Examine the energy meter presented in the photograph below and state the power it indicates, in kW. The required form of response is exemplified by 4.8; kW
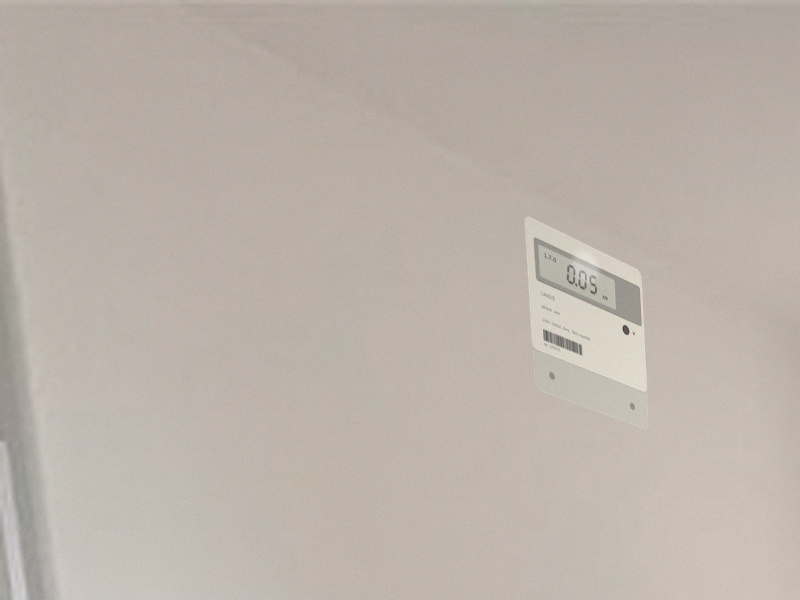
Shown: 0.05; kW
